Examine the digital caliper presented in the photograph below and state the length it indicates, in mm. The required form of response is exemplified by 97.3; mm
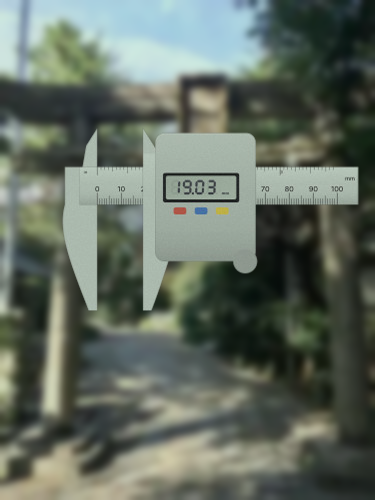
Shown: 19.03; mm
